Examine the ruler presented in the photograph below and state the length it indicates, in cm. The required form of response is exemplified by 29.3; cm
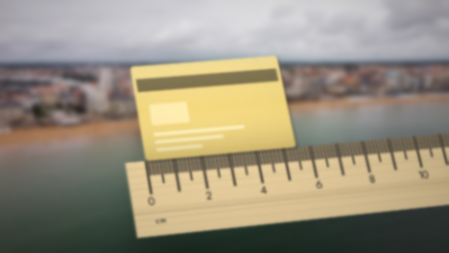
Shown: 5.5; cm
